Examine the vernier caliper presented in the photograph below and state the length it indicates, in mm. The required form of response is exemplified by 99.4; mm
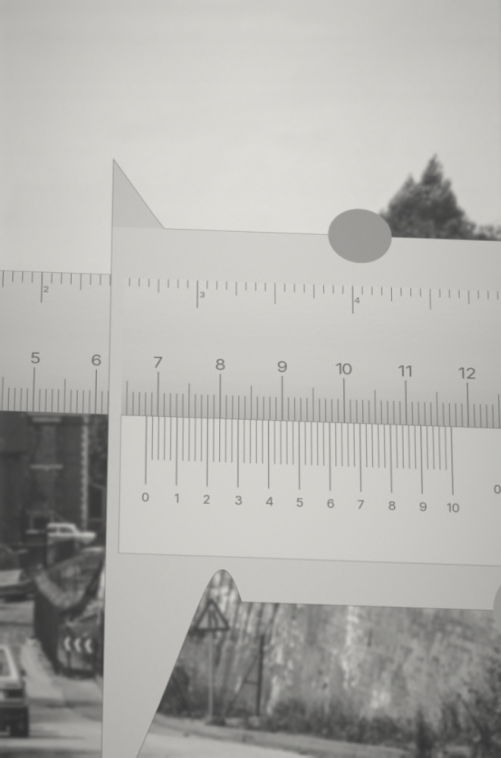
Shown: 68.2; mm
